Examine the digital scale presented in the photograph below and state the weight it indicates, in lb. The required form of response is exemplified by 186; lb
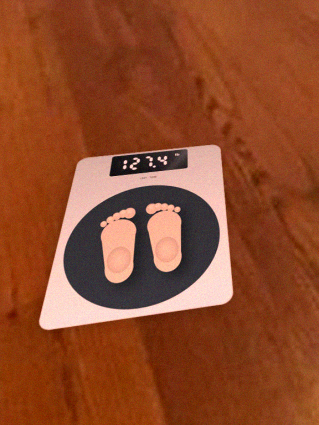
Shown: 127.4; lb
